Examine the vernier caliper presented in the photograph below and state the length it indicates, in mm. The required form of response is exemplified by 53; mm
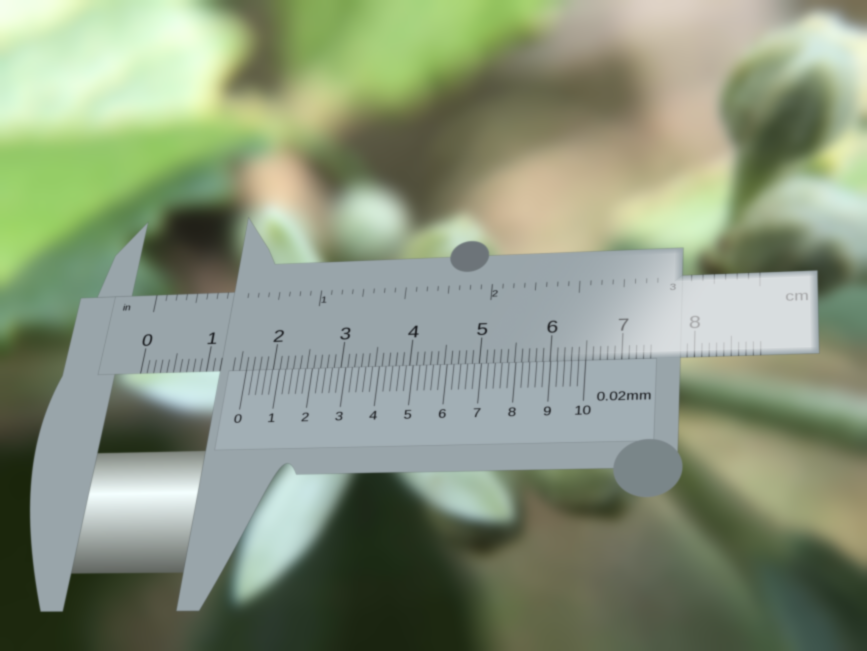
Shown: 16.0; mm
